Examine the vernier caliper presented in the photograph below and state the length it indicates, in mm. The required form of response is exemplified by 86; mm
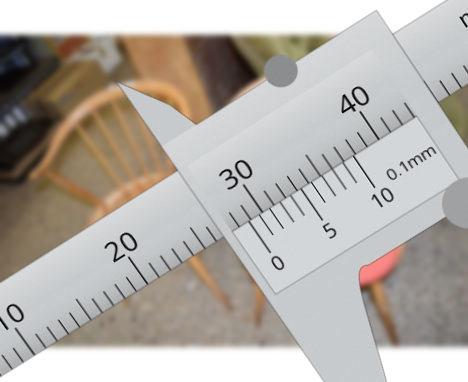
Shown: 28.8; mm
